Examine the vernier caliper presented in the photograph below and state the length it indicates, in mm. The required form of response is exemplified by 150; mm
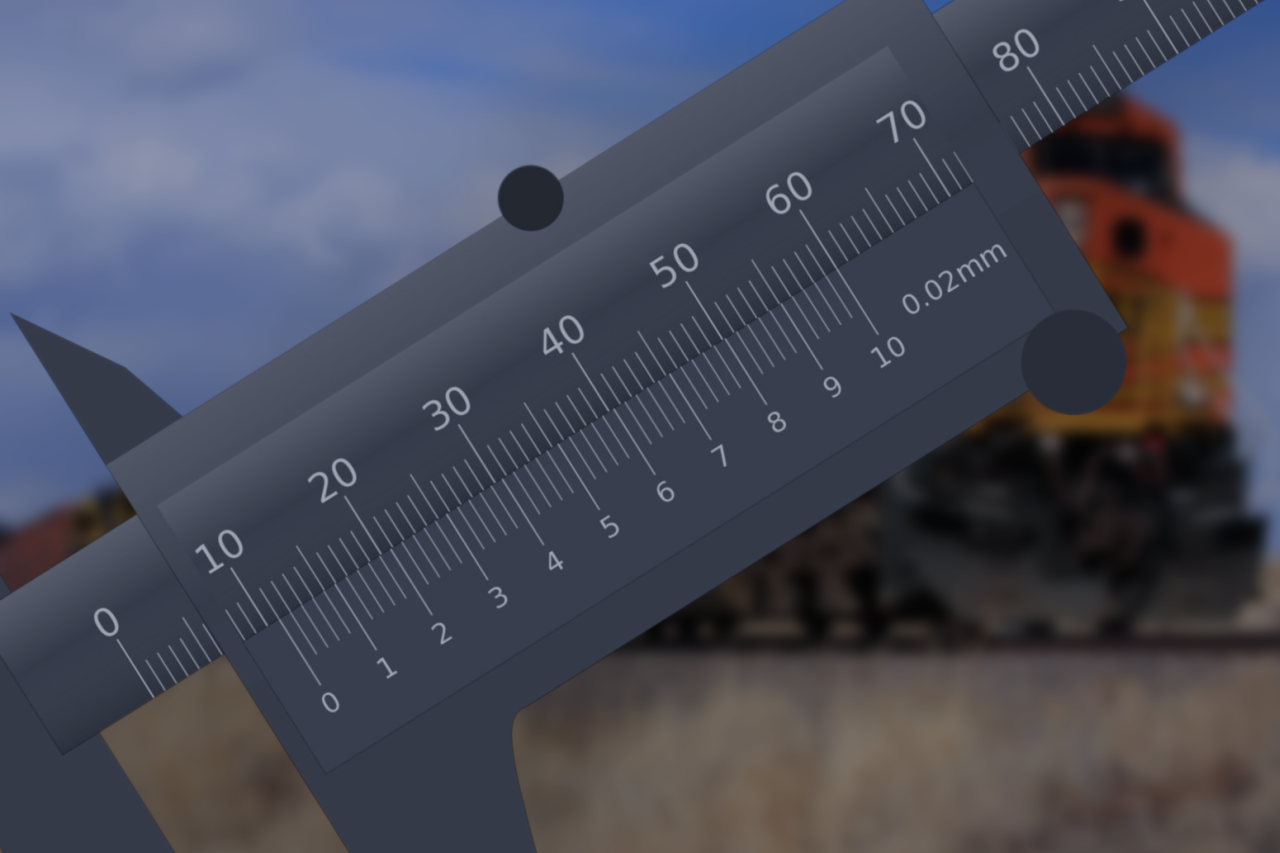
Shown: 11.0; mm
